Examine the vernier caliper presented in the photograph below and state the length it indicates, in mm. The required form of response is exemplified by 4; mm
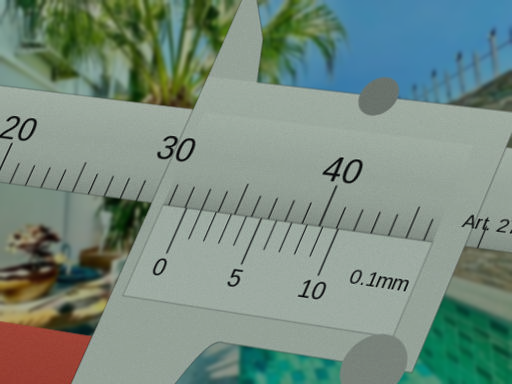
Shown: 32.1; mm
